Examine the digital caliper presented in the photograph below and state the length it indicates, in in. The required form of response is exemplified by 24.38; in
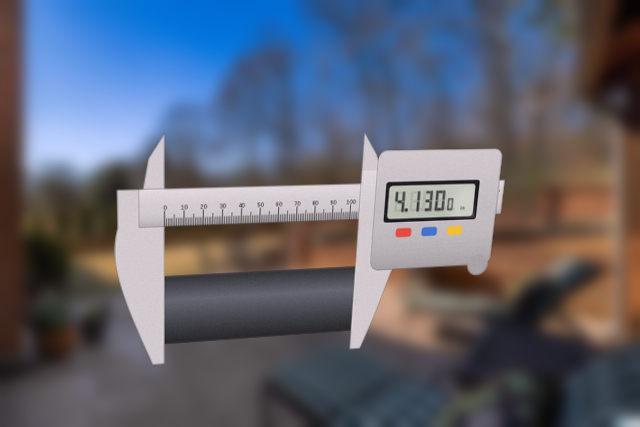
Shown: 4.1300; in
